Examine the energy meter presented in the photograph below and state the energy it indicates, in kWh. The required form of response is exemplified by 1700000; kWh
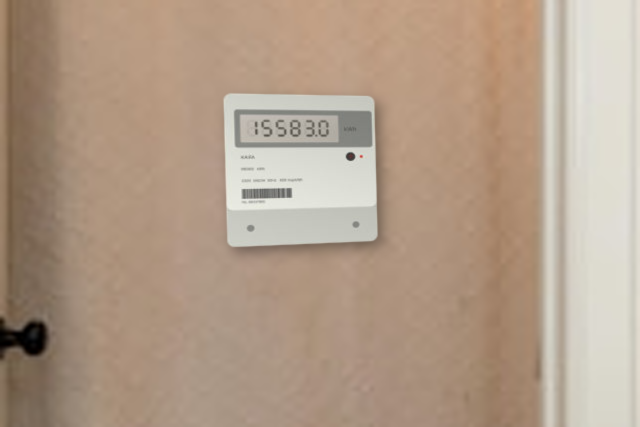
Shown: 15583.0; kWh
